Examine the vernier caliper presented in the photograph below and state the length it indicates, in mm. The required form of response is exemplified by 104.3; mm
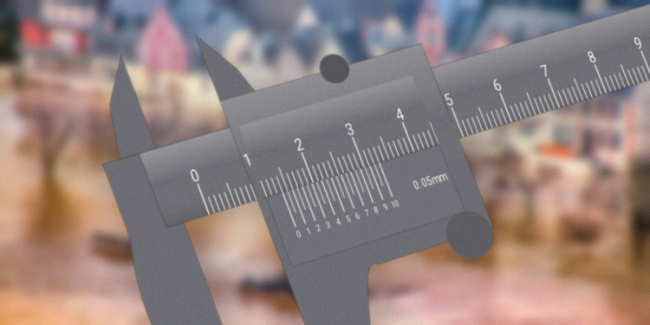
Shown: 14.0; mm
